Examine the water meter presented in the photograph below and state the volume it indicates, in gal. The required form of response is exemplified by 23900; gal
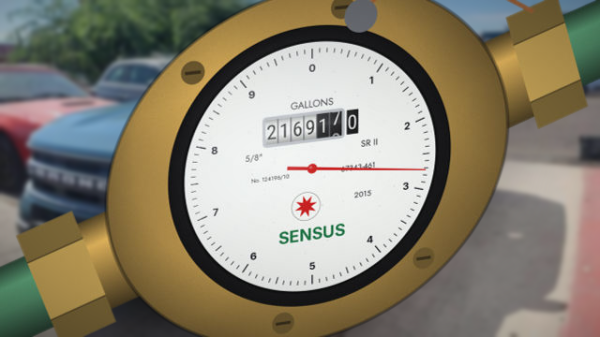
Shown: 2169172.7; gal
